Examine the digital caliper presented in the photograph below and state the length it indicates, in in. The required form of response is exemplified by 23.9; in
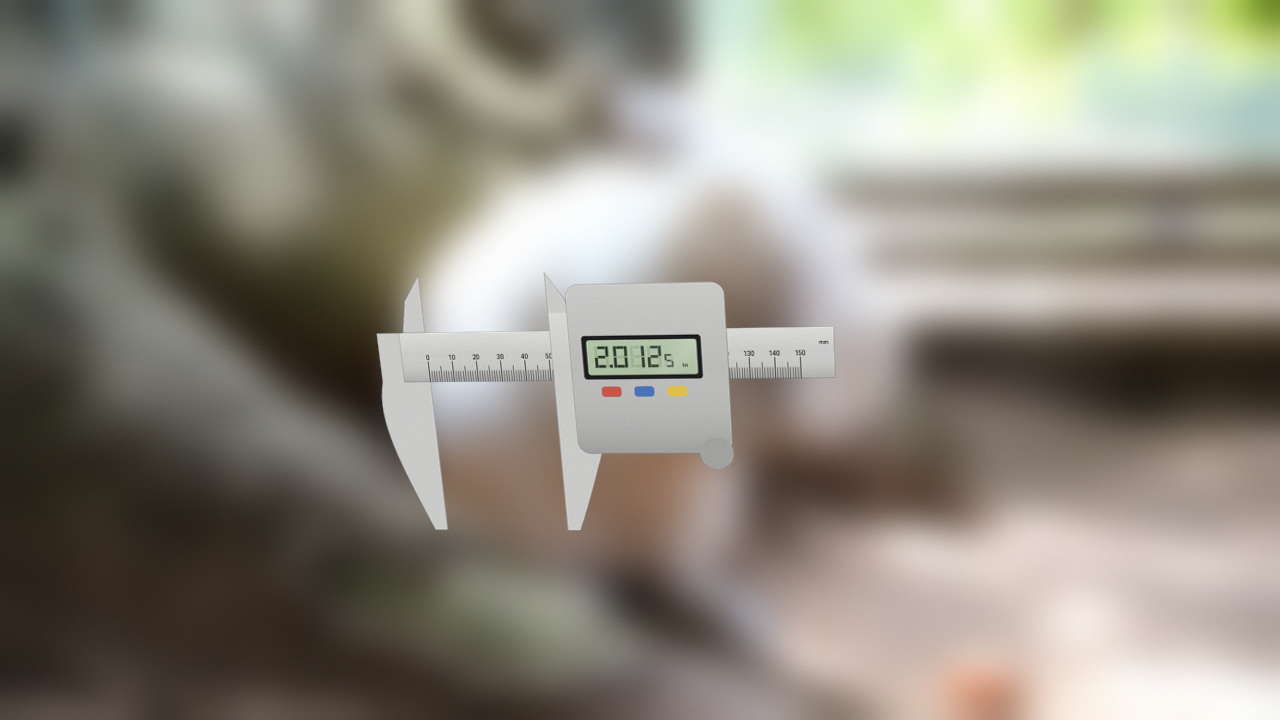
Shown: 2.0125; in
